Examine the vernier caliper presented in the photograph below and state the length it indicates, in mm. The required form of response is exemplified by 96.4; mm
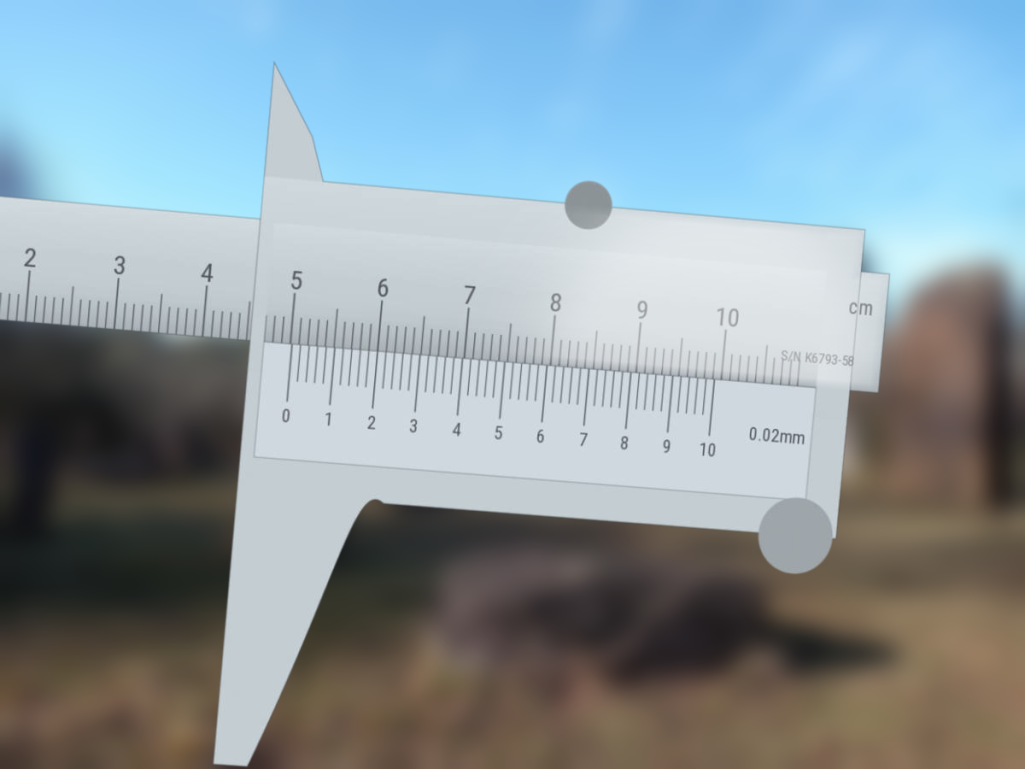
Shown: 50.2; mm
